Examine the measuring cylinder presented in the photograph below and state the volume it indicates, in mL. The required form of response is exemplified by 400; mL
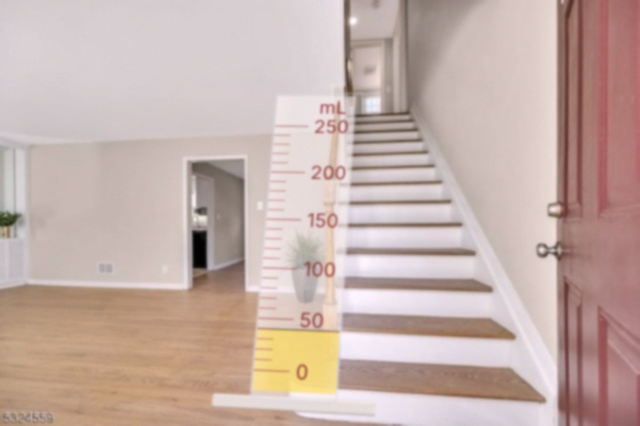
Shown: 40; mL
